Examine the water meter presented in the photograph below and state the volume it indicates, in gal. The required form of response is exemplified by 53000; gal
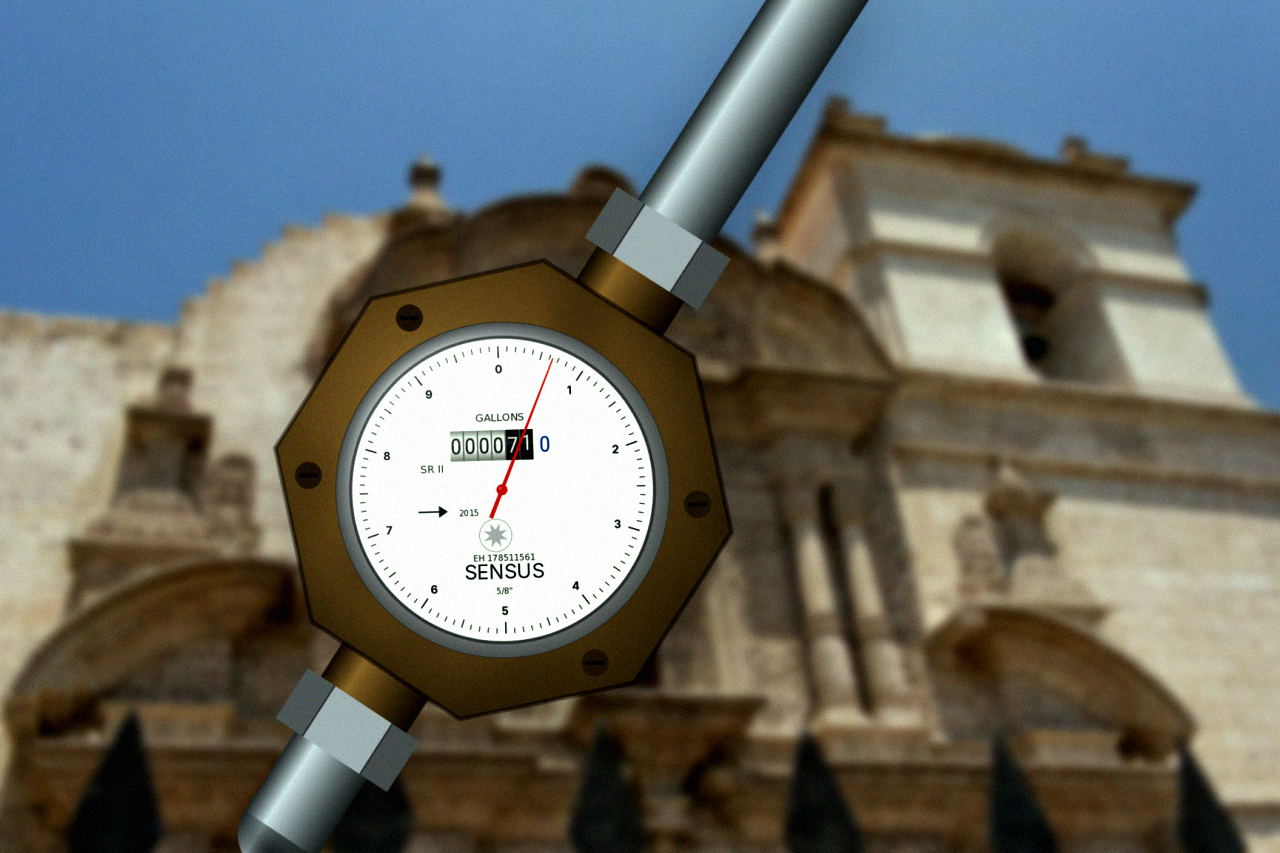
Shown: 710.6; gal
